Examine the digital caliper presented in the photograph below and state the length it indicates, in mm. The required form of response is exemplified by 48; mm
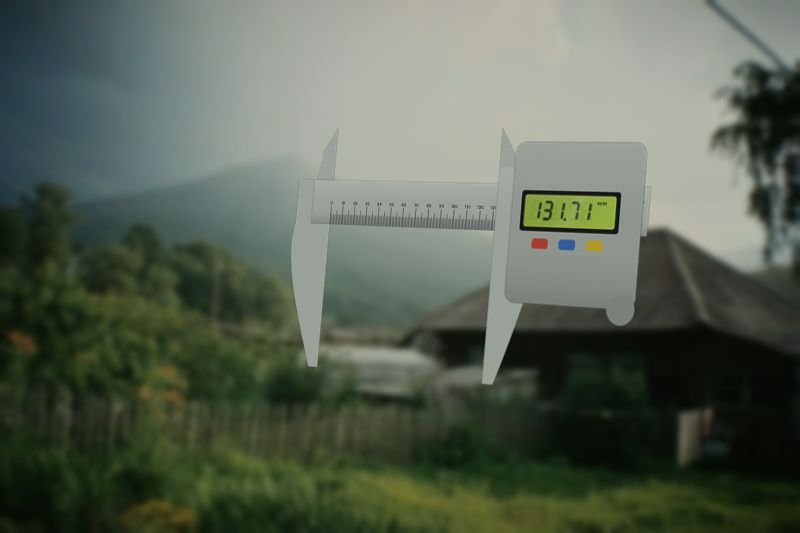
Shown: 131.71; mm
